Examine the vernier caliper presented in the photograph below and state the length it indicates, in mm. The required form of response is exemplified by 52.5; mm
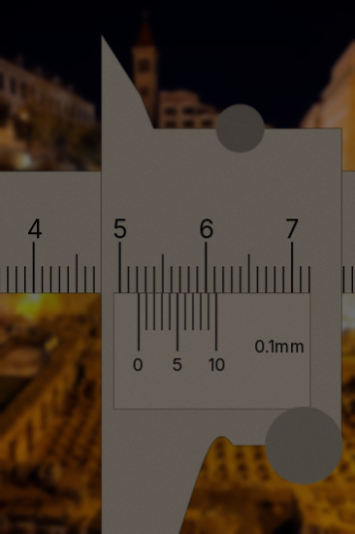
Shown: 52.2; mm
